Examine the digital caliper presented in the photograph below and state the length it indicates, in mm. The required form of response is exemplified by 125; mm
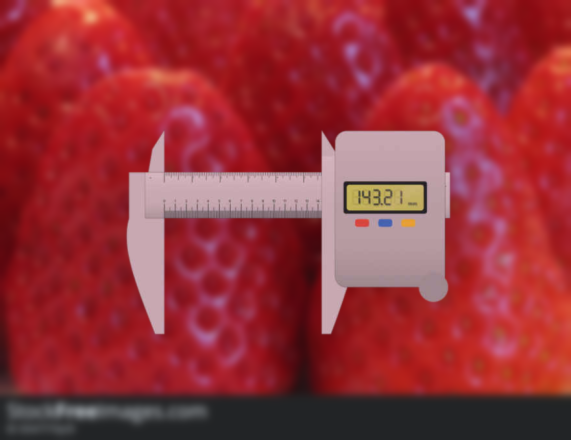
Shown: 143.21; mm
